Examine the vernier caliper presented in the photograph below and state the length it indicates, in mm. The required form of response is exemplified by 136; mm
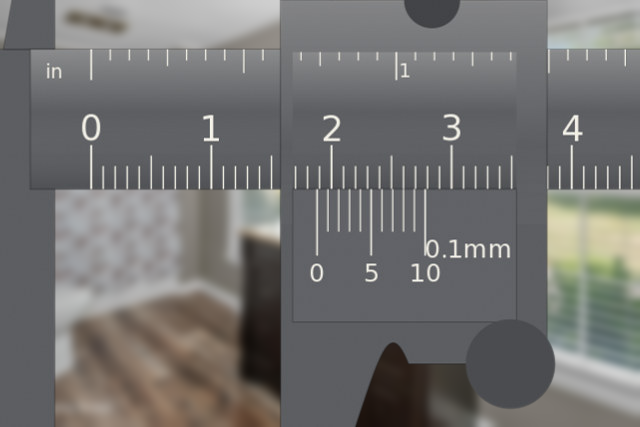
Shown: 18.8; mm
